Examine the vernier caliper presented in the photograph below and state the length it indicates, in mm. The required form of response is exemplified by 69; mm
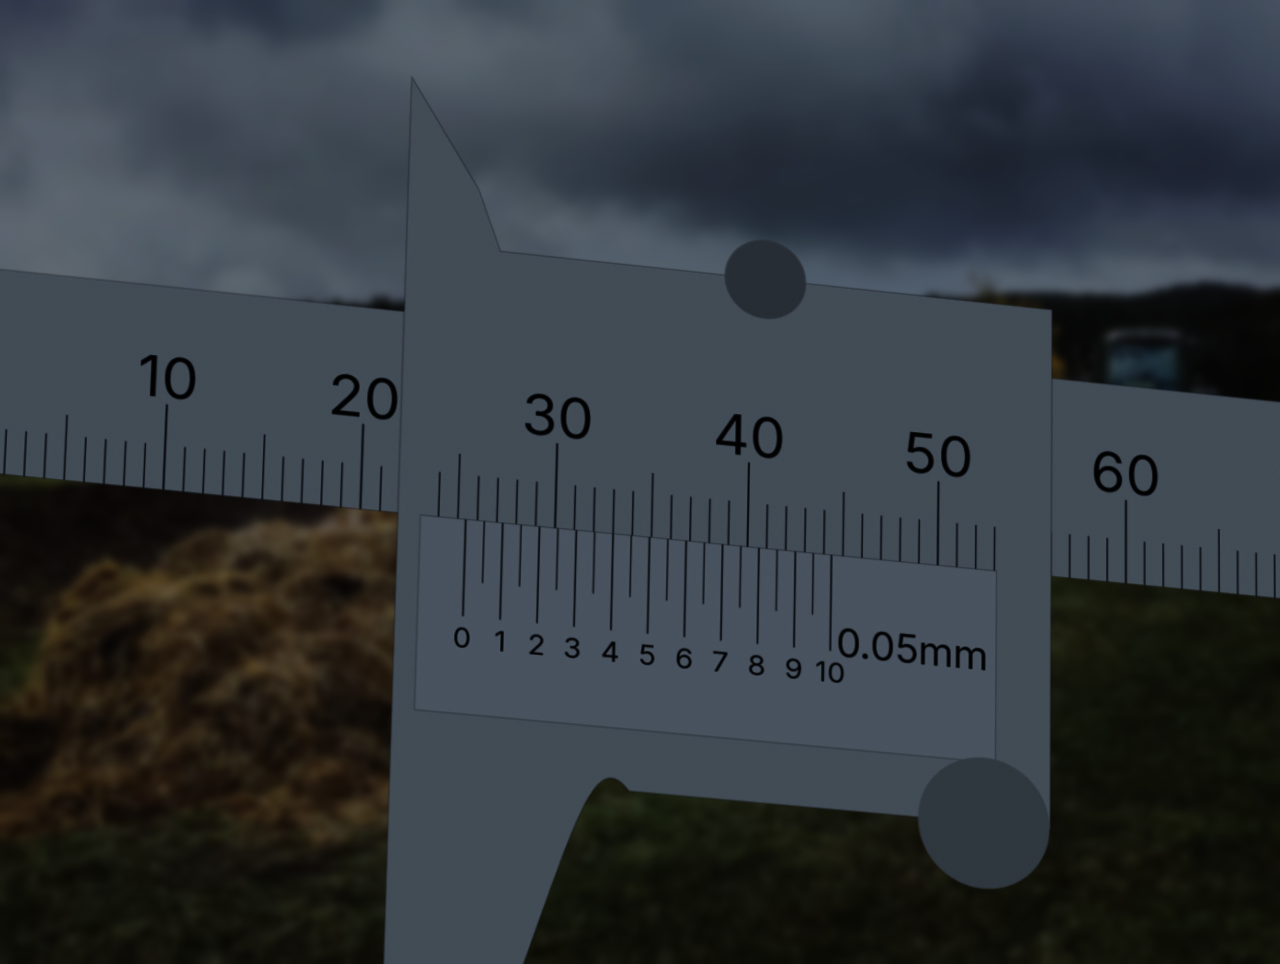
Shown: 25.4; mm
